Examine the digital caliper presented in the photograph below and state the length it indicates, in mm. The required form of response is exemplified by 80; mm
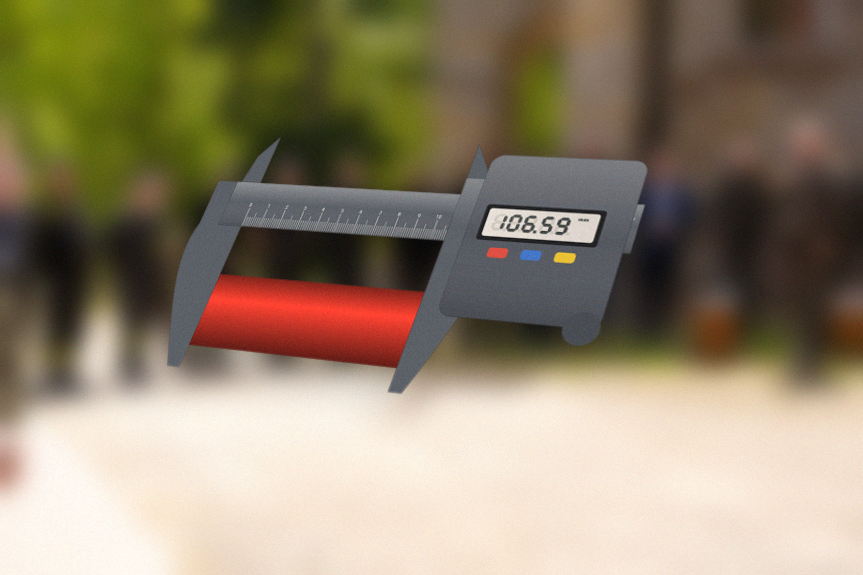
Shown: 106.59; mm
